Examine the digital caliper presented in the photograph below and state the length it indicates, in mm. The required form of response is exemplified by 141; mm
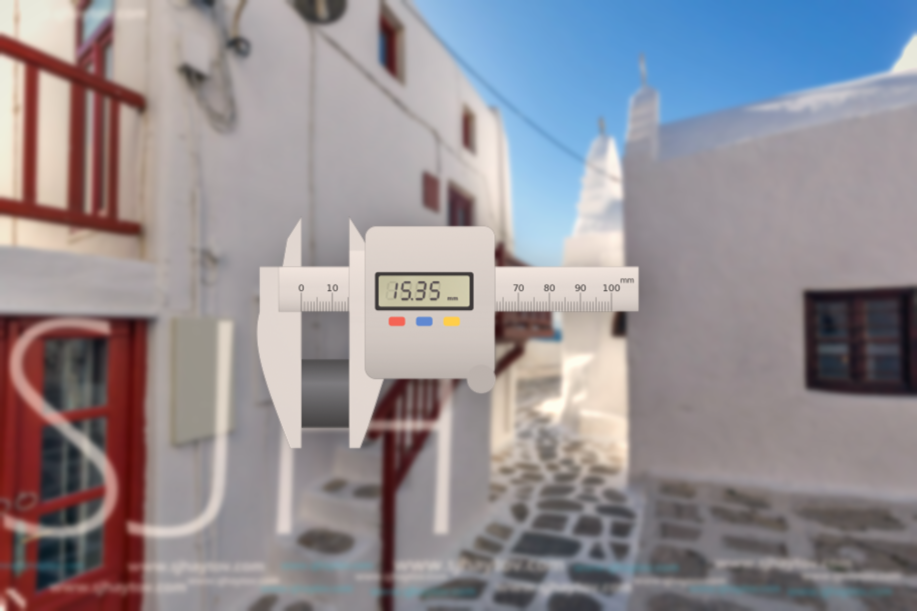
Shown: 15.35; mm
